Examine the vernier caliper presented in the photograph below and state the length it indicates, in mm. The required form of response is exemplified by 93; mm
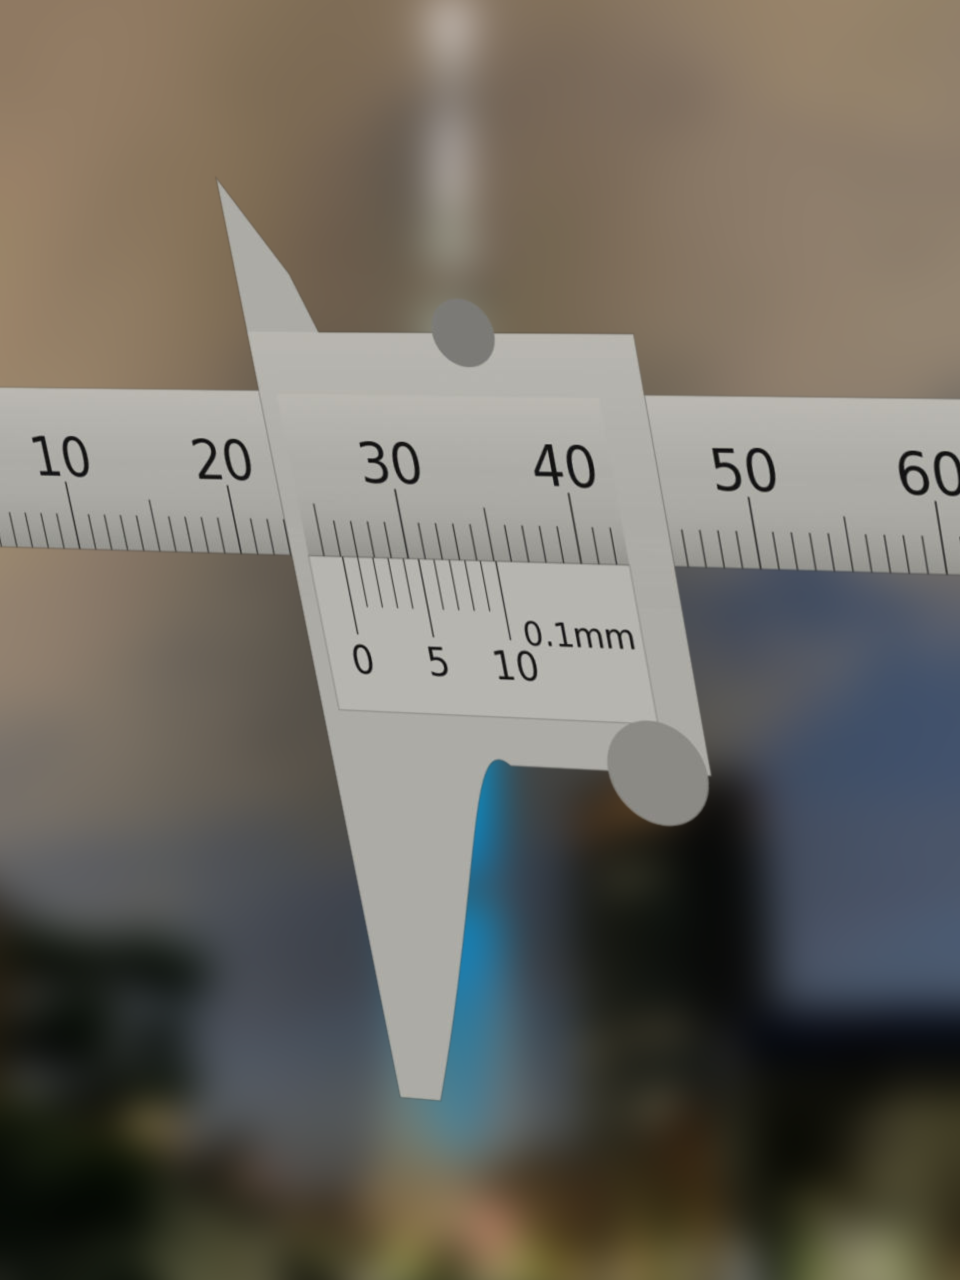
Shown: 26.1; mm
